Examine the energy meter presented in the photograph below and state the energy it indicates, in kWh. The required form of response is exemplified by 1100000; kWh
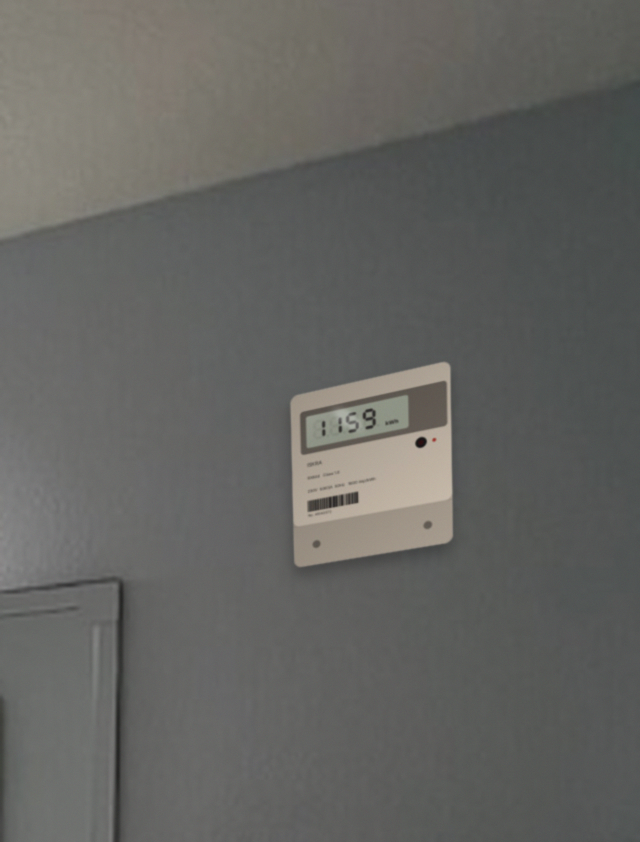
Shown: 1159; kWh
